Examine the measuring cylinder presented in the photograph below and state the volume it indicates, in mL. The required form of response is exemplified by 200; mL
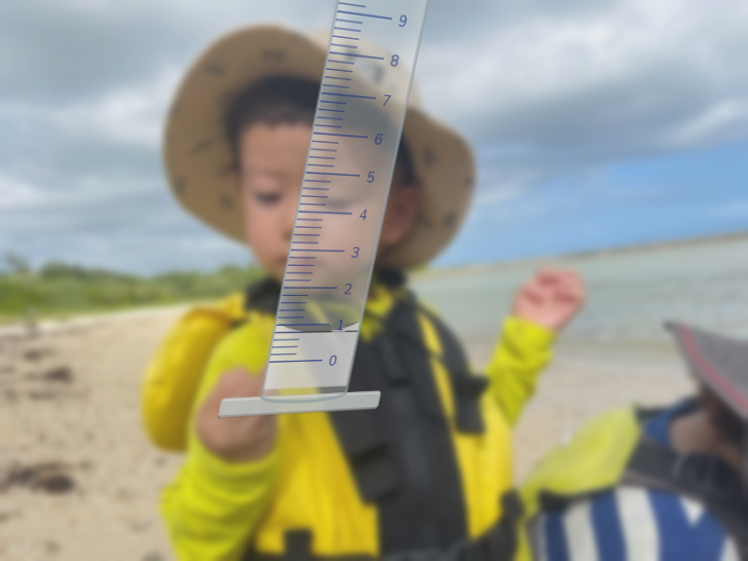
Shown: 0.8; mL
